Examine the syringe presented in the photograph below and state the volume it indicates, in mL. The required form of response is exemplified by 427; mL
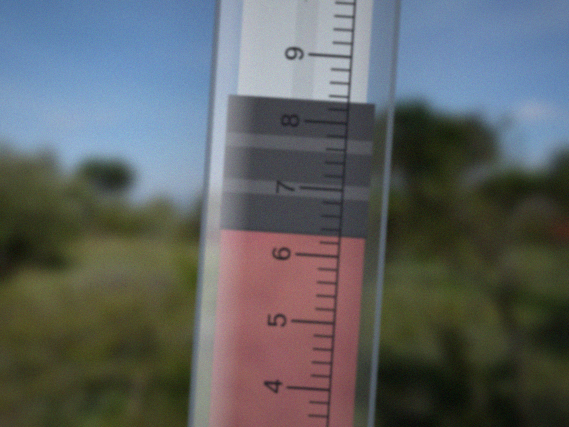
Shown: 6.3; mL
